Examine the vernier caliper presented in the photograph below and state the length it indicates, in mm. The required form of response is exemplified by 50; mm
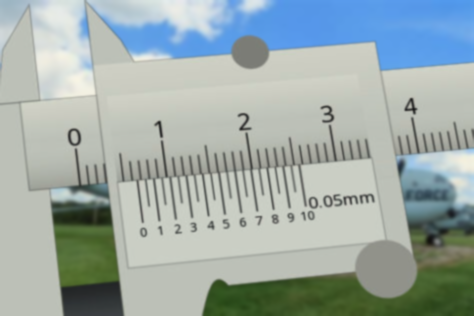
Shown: 6.6; mm
